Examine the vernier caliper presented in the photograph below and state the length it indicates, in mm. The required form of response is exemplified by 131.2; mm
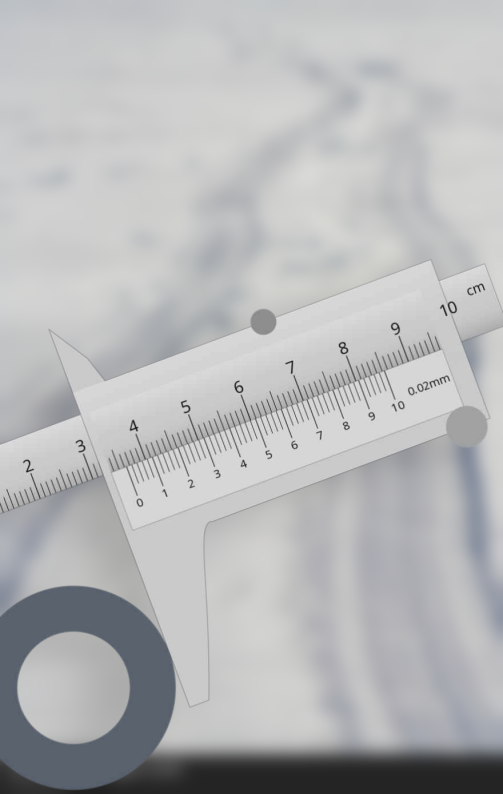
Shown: 36.4; mm
